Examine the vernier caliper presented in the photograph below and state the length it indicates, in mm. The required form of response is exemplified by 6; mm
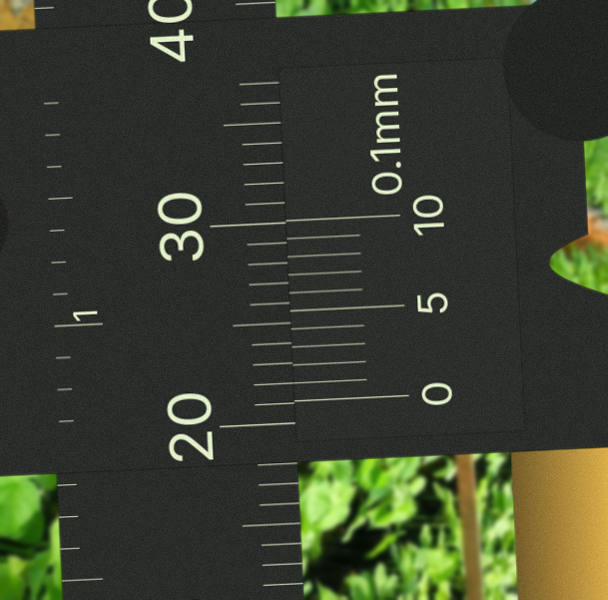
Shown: 21.1; mm
